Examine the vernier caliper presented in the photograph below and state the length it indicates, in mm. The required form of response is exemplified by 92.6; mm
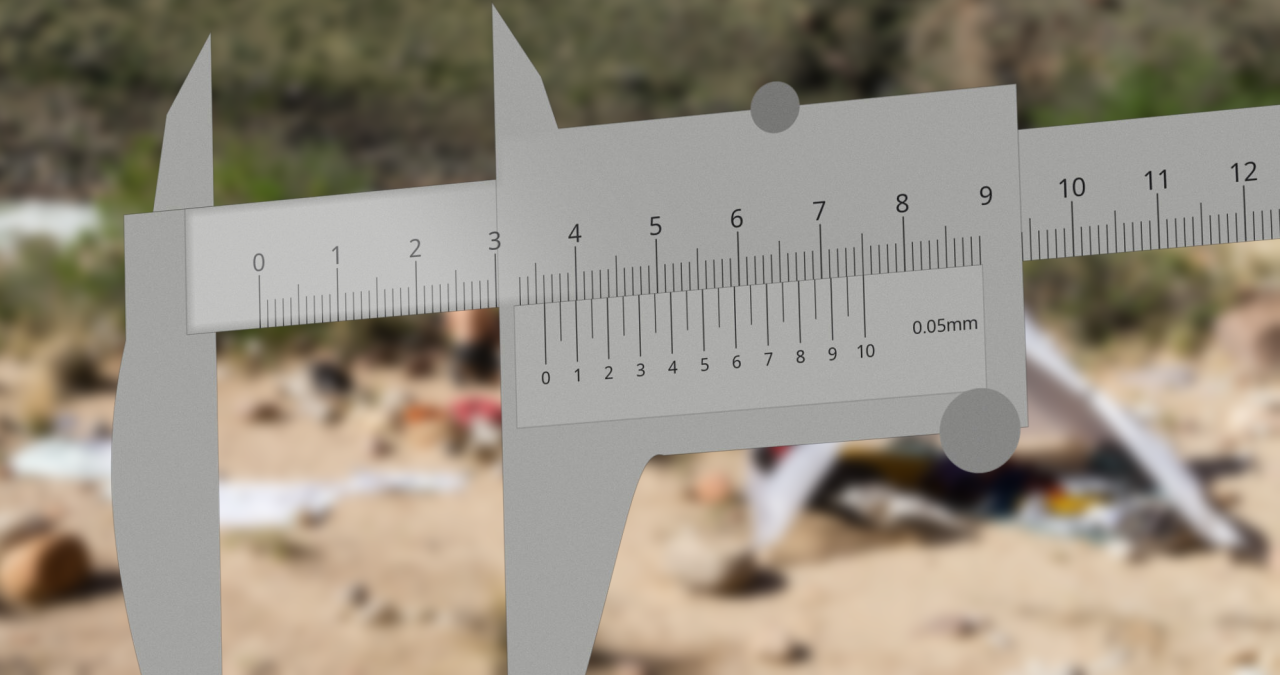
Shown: 36.0; mm
